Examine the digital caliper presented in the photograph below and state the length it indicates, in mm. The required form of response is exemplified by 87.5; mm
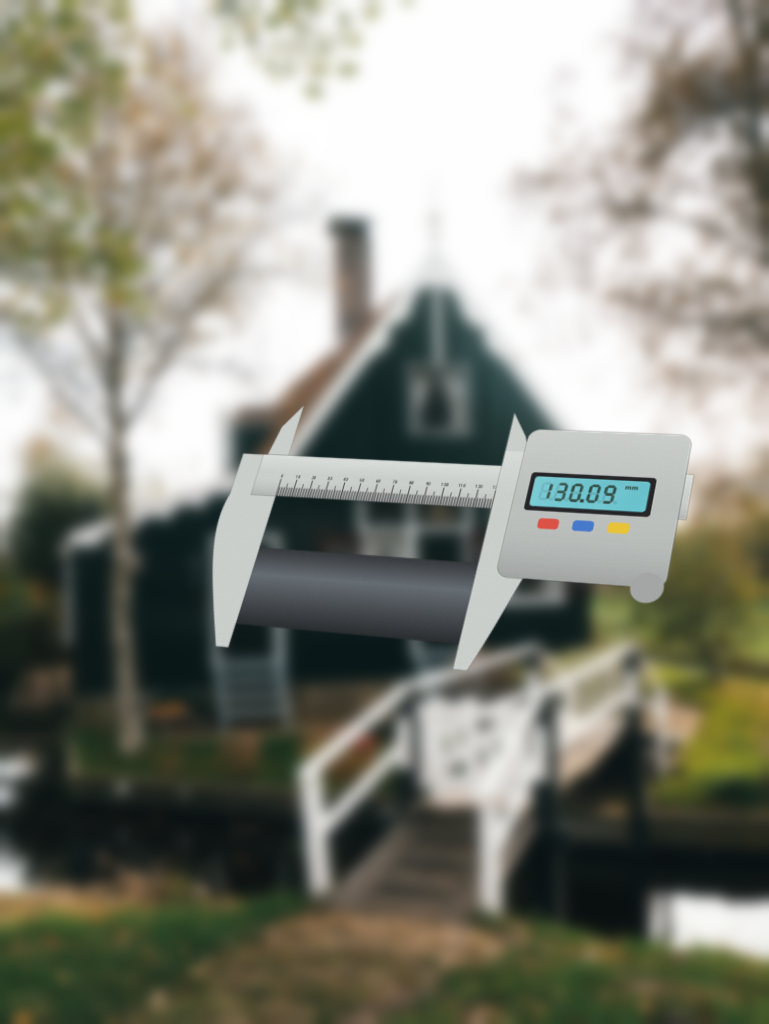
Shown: 130.09; mm
